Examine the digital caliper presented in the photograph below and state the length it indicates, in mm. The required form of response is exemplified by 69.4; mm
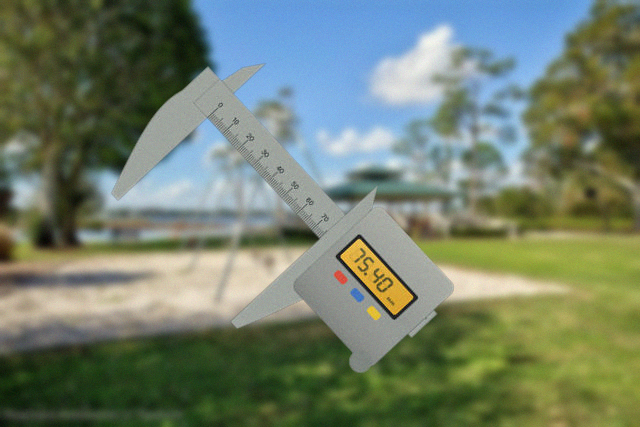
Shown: 75.40; mm
